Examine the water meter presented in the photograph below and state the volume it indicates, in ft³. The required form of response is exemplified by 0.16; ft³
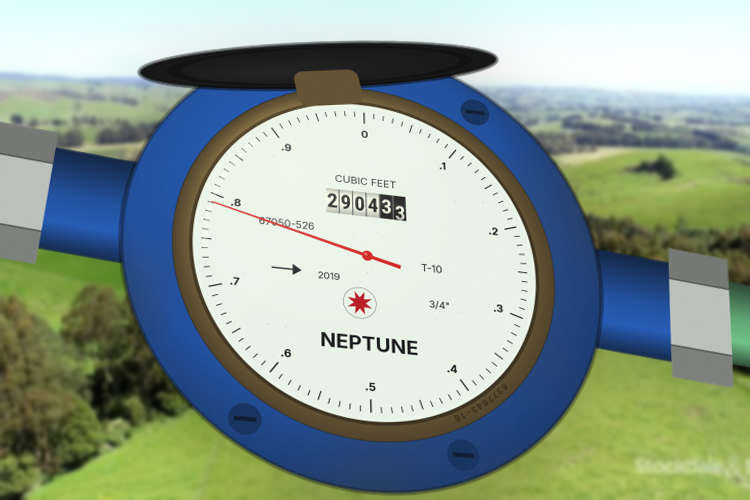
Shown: 290432.79; ft³
